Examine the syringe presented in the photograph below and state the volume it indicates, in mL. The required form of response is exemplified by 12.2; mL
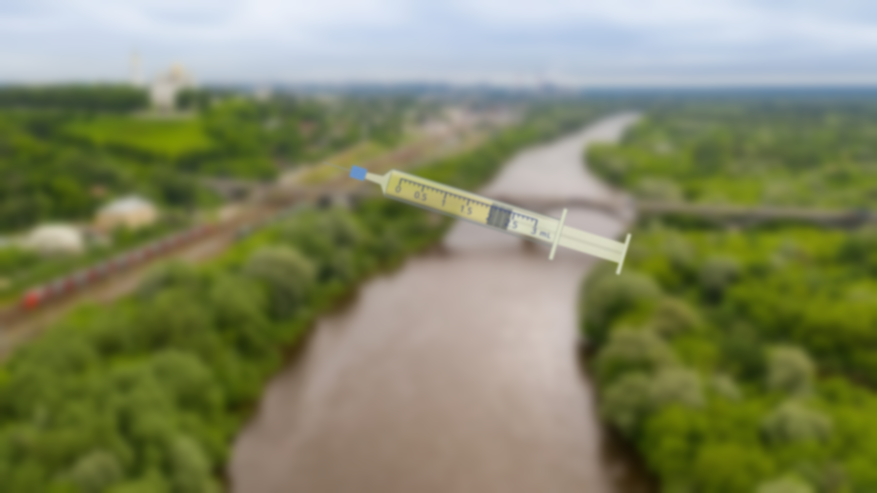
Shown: 2; mL
